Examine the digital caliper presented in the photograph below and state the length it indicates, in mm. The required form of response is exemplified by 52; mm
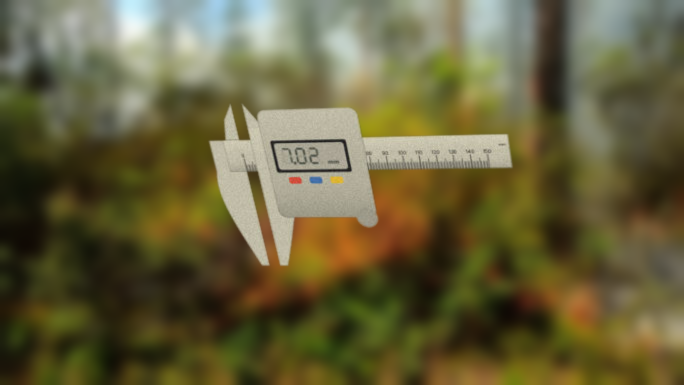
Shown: 7.02; mm
